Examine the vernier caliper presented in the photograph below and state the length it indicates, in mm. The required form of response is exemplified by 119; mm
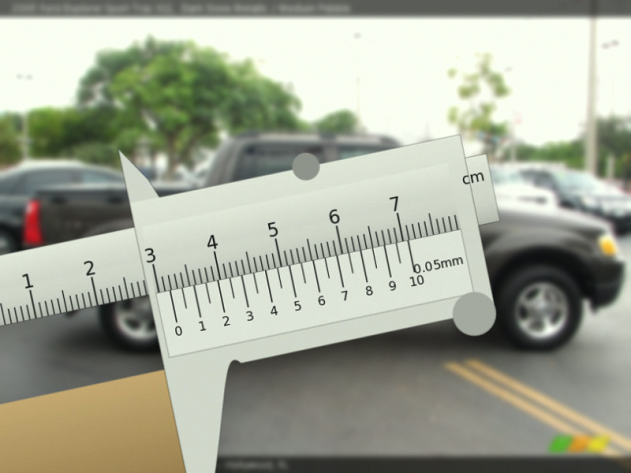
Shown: 31.8; mm
